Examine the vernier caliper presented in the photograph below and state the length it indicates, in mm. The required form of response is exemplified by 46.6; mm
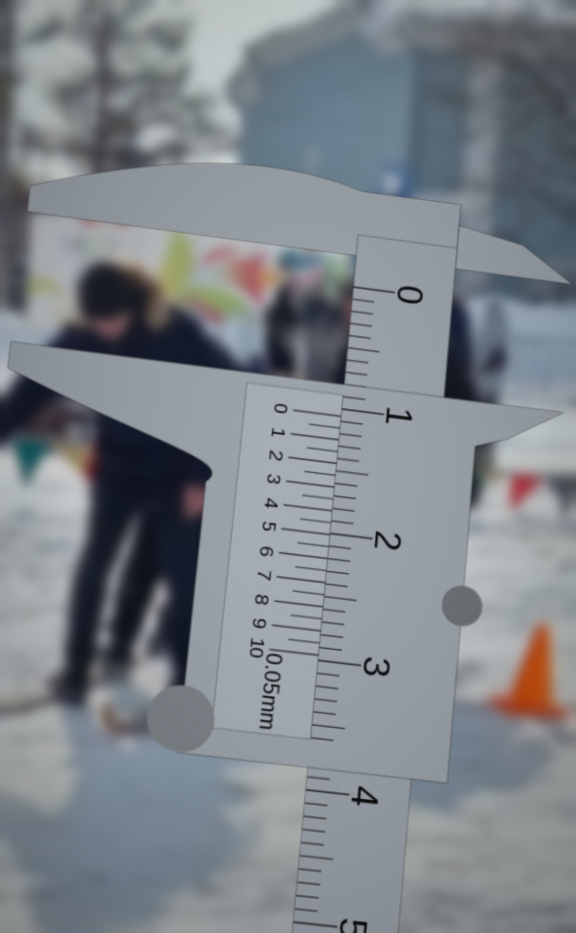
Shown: 10.6; mm
